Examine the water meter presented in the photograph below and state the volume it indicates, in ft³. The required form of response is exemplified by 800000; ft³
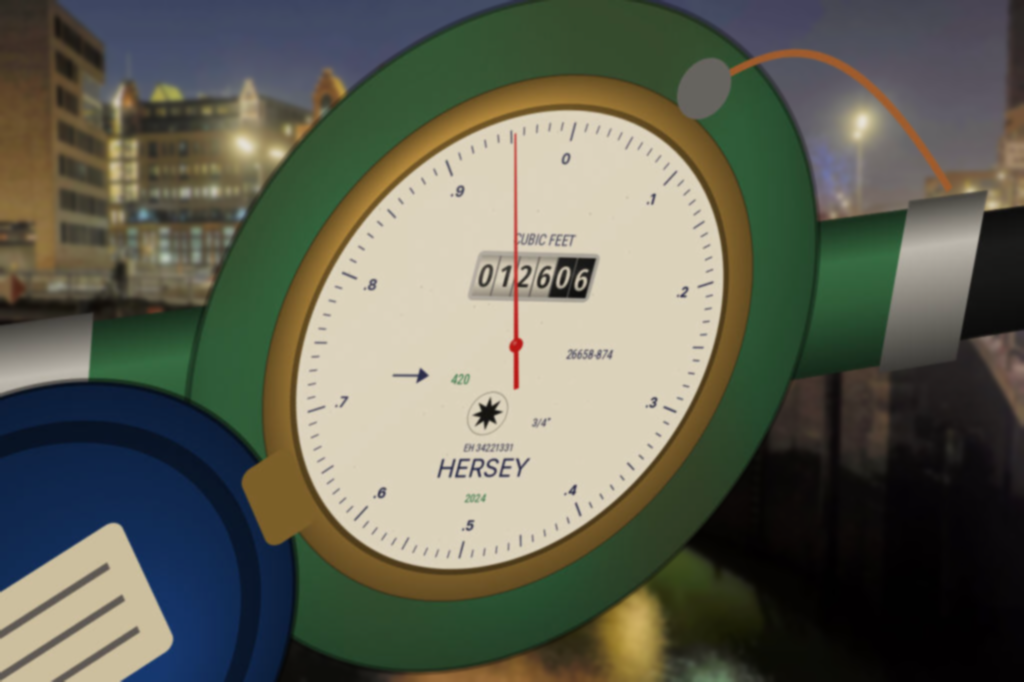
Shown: 12605.95; ft³
